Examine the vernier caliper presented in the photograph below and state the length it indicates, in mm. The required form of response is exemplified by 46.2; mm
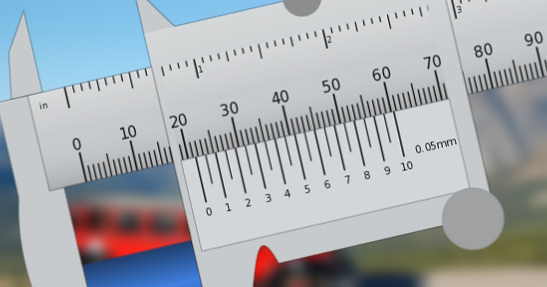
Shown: 21.5; mm
